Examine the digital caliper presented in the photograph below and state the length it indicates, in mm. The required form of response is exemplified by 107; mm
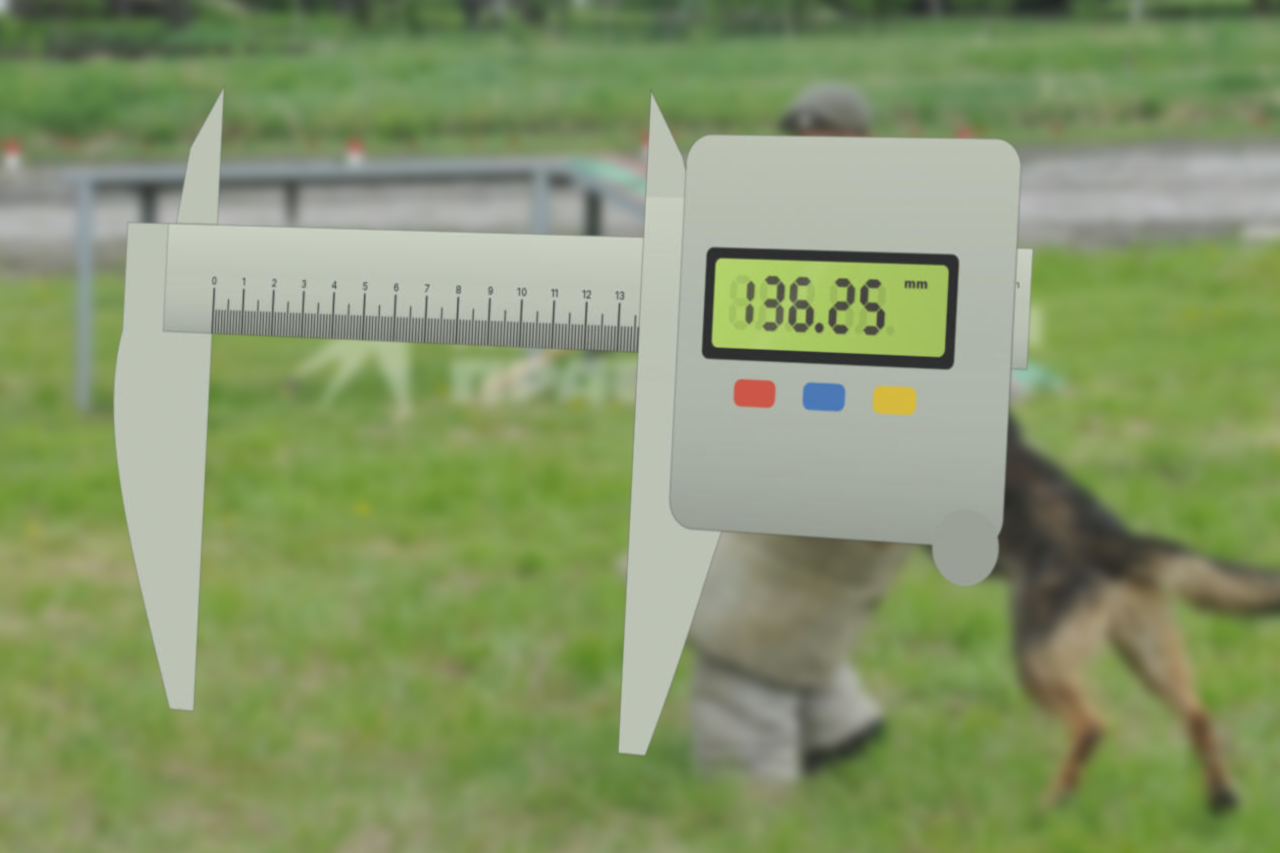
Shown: 136.25; mm
